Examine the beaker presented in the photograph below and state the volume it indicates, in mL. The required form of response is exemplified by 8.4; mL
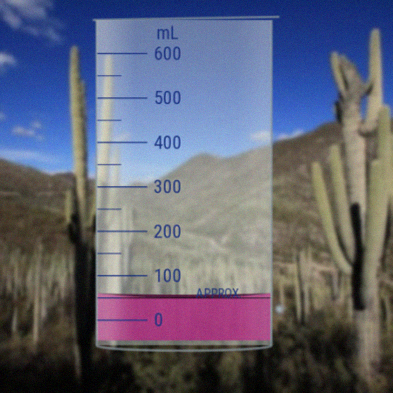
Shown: 50; mL
